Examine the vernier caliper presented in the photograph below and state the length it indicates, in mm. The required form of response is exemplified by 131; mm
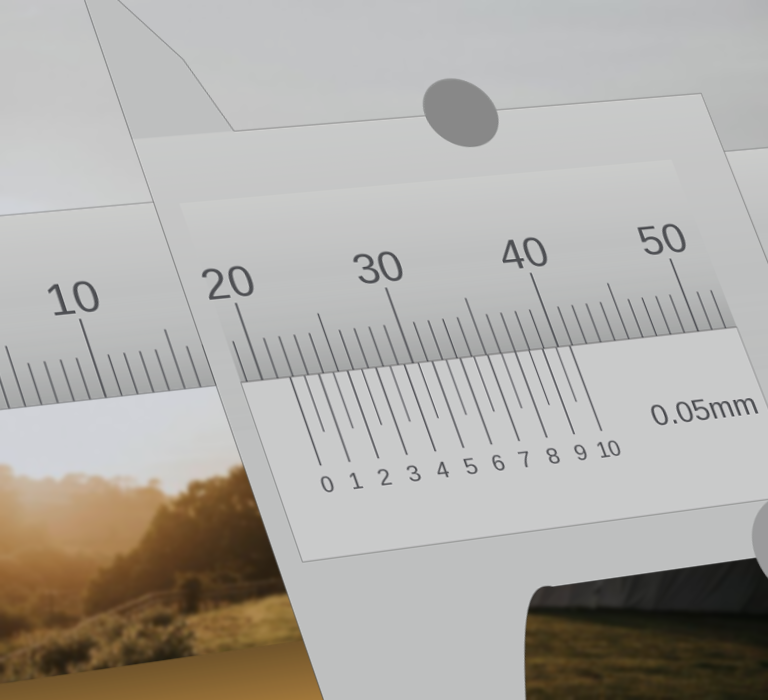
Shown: 21.8; mm
